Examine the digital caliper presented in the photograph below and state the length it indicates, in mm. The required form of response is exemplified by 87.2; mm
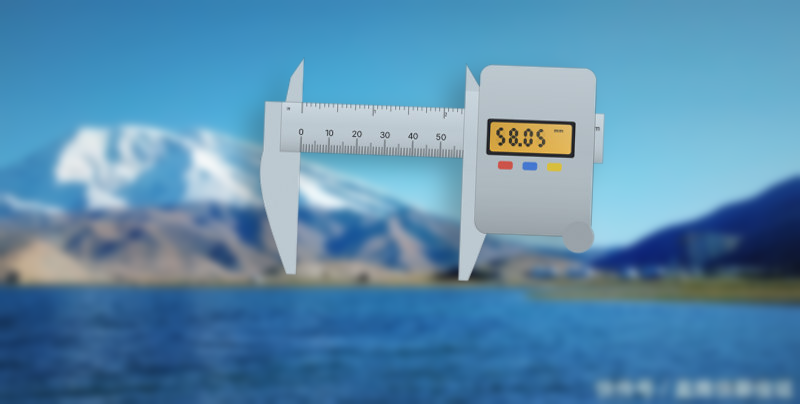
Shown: 58.05; mm
